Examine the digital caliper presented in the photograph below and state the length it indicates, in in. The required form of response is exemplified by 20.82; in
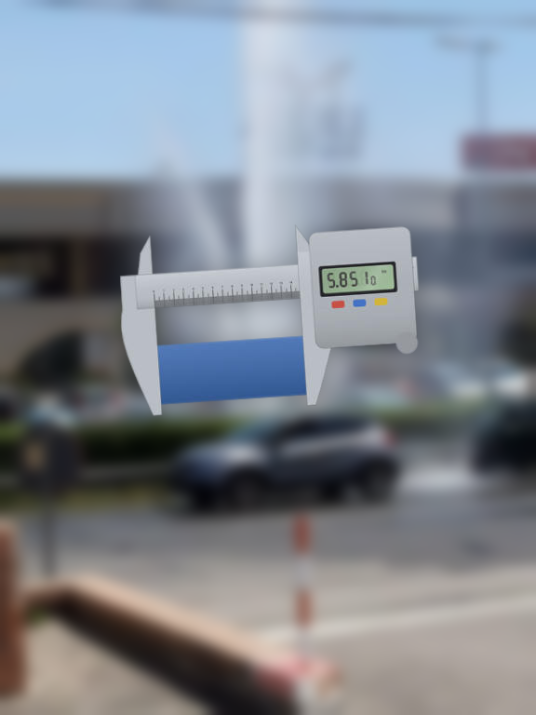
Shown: 5.8510; in
